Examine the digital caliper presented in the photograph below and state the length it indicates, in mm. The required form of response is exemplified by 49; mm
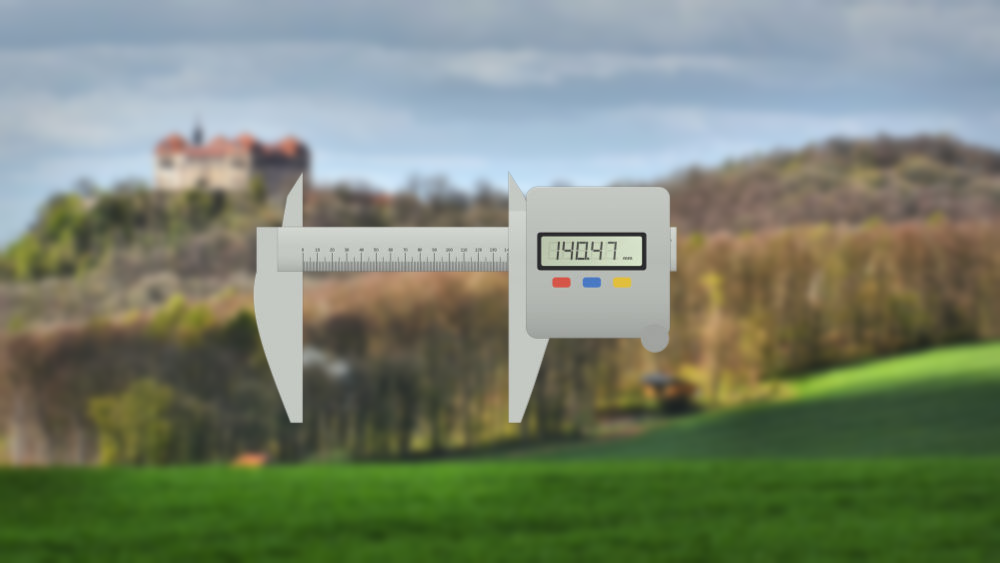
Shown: 140.47; mm
